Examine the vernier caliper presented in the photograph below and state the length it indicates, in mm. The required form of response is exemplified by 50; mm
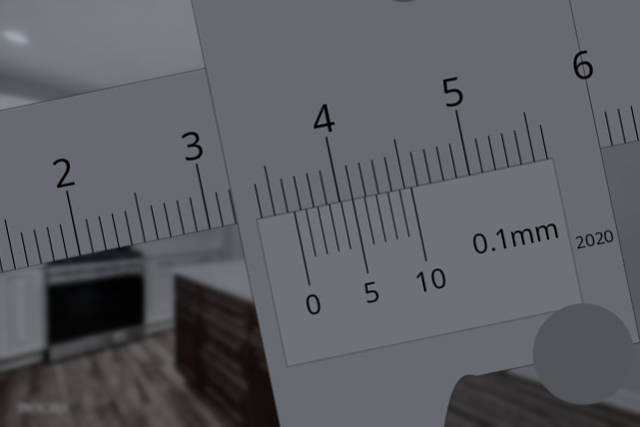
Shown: 36.5; mm
